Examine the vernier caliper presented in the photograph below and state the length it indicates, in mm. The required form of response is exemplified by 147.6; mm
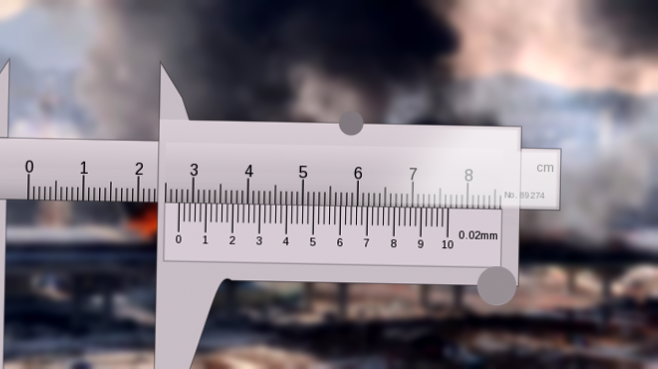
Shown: 27.5; mm
